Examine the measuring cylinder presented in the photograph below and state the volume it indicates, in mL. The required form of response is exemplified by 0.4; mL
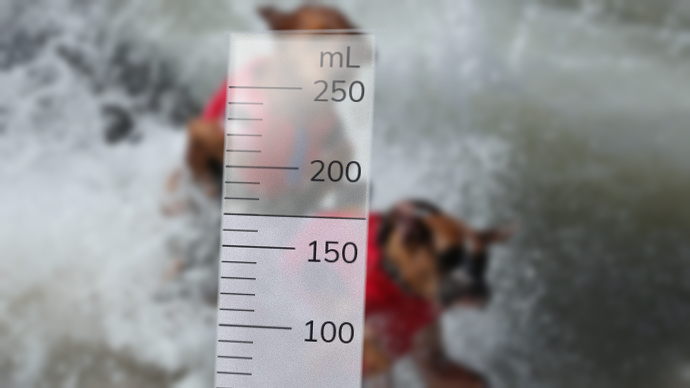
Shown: 170; mL
